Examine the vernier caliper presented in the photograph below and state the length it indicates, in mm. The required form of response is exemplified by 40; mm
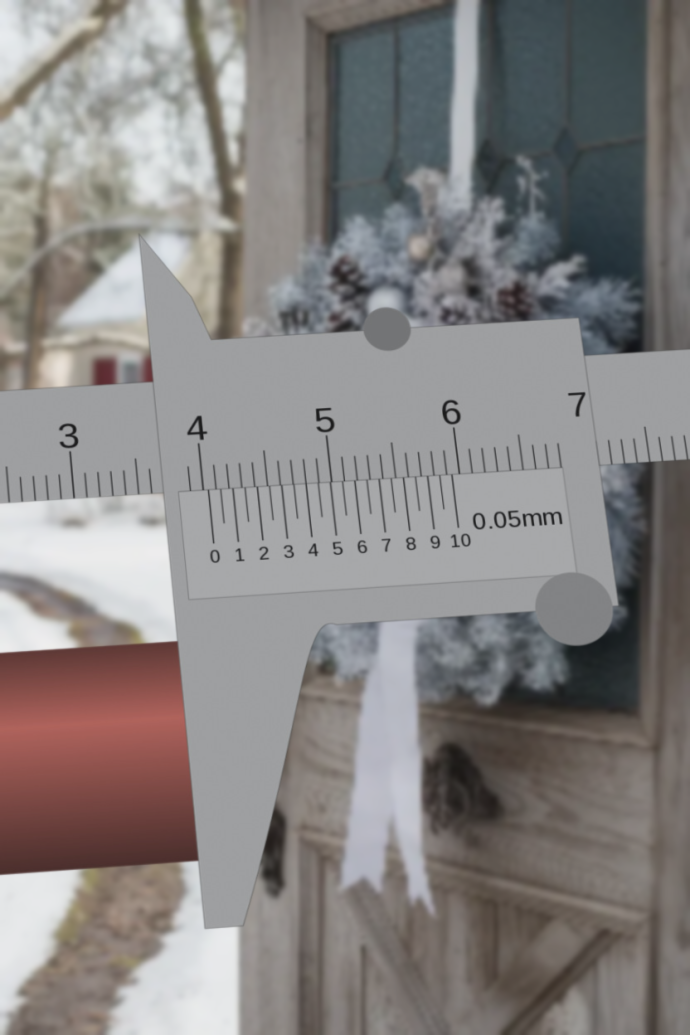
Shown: 40.4; mm
